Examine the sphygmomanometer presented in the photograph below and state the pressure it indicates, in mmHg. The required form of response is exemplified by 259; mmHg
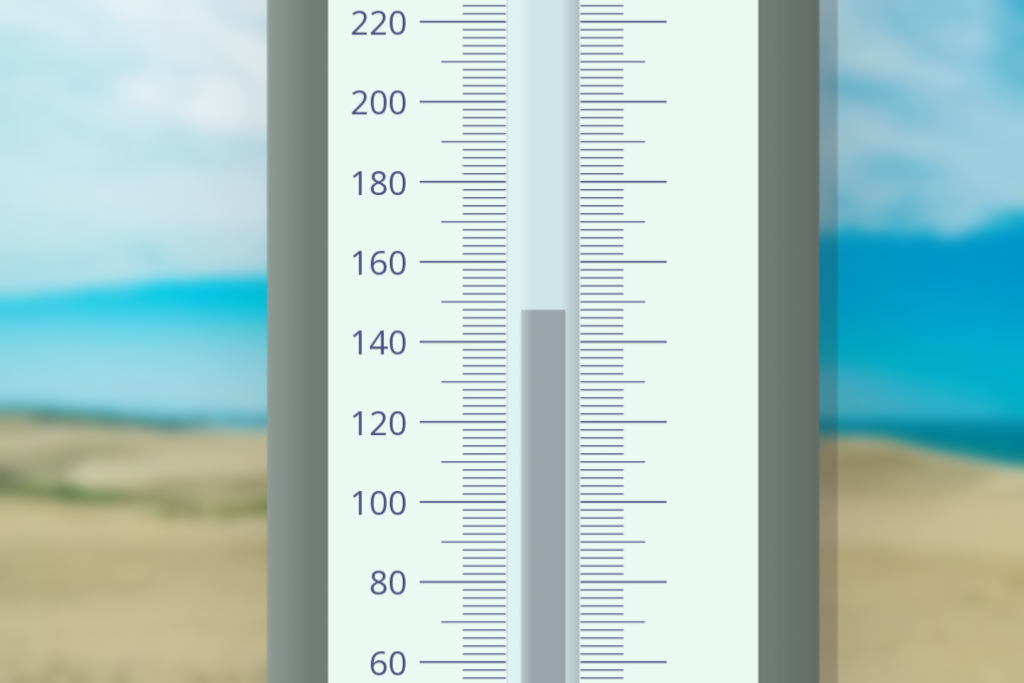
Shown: 148; mmHg
